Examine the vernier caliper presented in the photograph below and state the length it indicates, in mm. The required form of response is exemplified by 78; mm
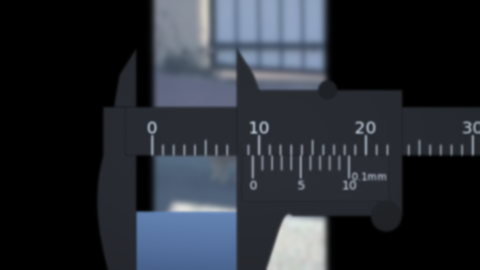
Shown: 9.4; mm
